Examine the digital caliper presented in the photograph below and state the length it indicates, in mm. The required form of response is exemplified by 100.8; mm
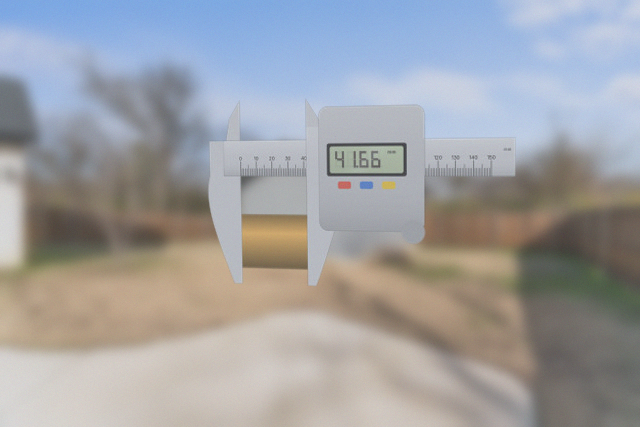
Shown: 41.66; mm
